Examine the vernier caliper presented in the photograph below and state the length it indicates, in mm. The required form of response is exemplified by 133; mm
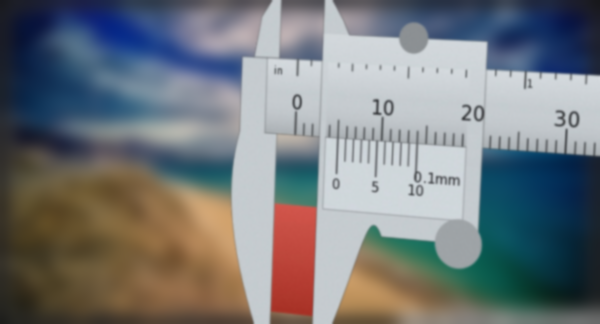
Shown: 5.0; mm
